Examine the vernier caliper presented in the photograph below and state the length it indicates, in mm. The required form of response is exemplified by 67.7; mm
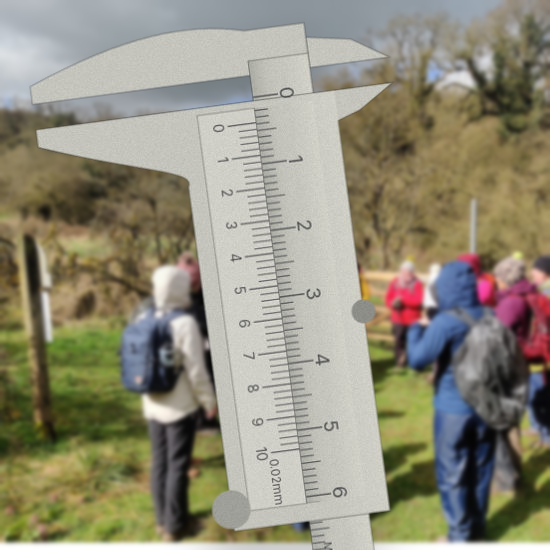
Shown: 3.8; mm
